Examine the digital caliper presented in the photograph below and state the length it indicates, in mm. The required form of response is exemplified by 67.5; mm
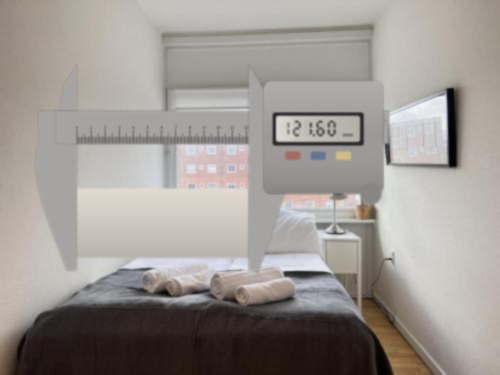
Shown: 121.60; mm
